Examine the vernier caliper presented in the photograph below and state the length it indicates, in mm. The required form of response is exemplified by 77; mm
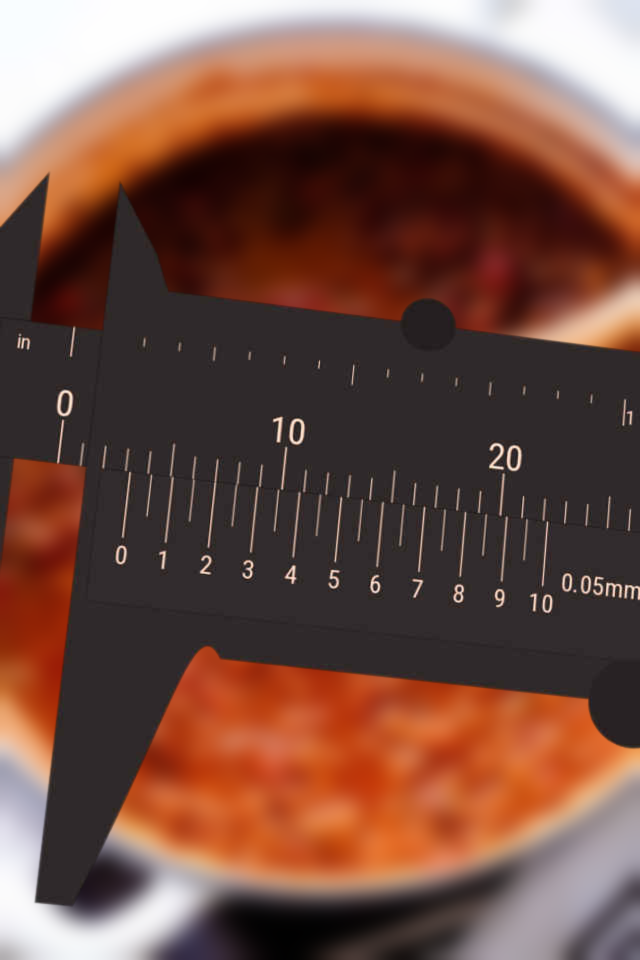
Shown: 3.2; mm
